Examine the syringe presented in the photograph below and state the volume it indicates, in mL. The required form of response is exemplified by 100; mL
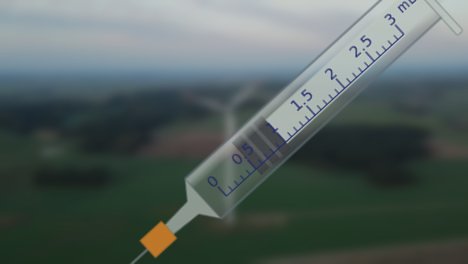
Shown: 0.5; mL
